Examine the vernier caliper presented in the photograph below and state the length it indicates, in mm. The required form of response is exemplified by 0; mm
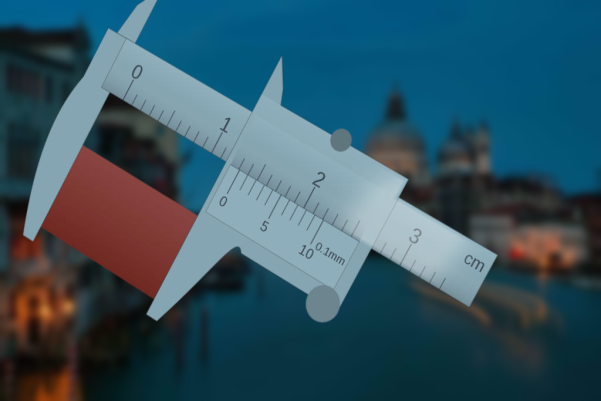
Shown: 13.1; mm
